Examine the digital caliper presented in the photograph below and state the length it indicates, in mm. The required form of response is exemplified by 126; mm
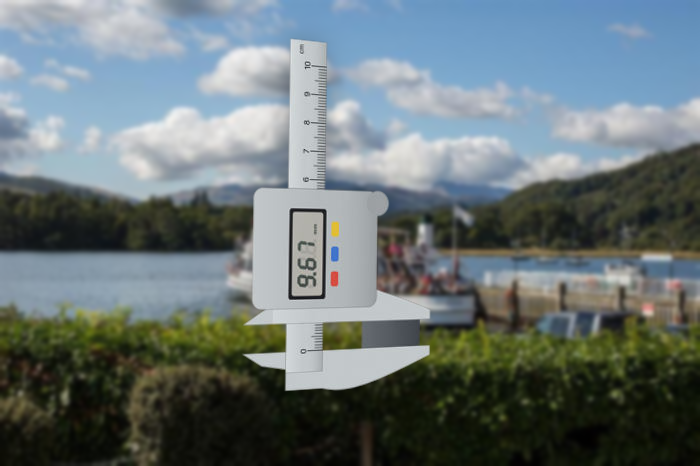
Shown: 9.67; mm
